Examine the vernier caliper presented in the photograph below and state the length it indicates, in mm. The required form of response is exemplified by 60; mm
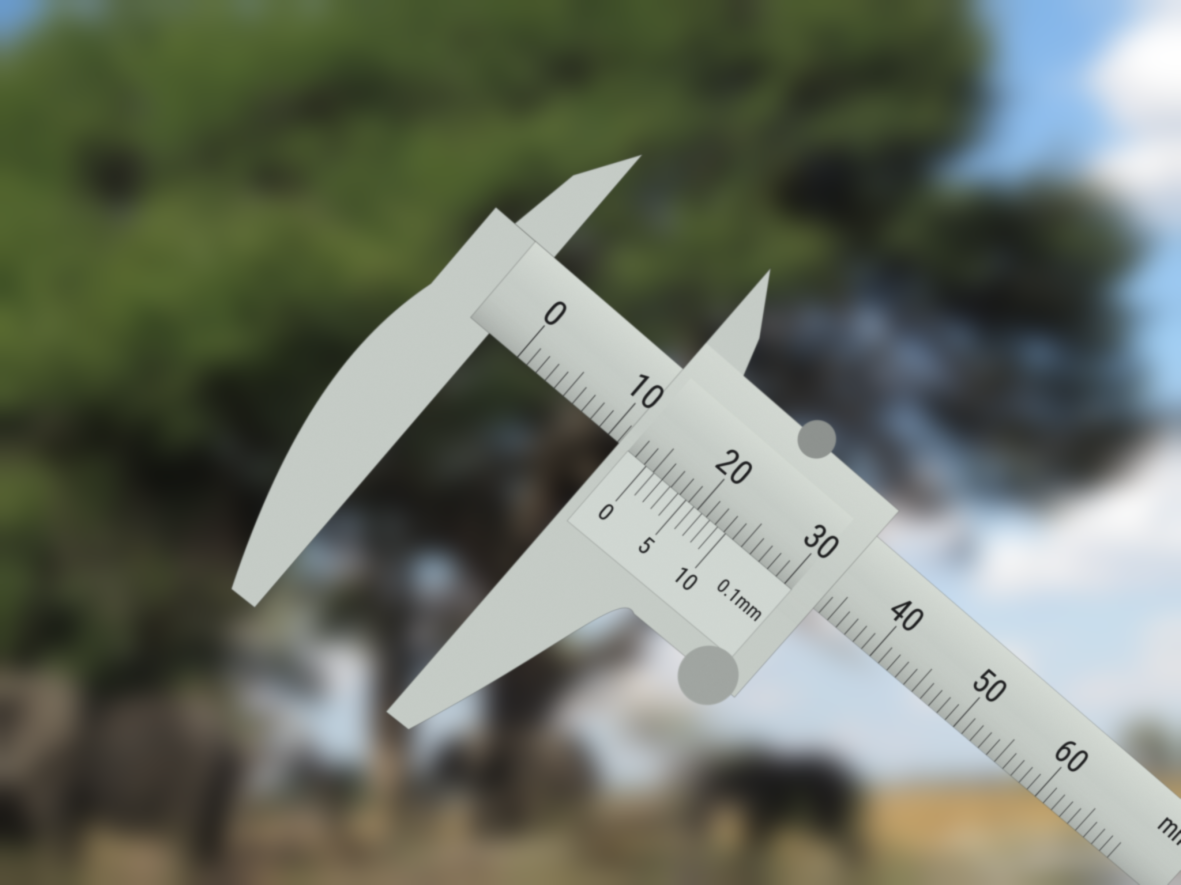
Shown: 14.2; mm
